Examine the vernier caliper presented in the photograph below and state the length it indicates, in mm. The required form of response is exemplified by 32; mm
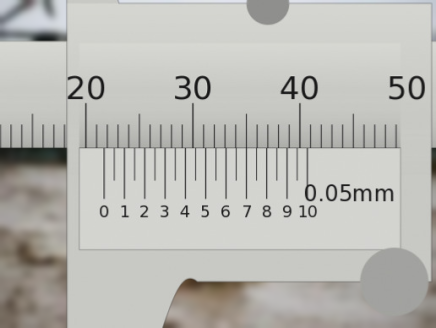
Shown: 21.7; mm
